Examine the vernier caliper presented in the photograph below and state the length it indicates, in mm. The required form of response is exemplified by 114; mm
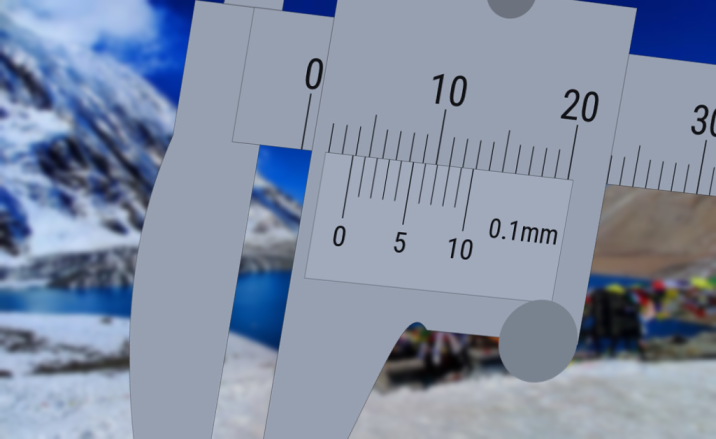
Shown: 3.8; mm
